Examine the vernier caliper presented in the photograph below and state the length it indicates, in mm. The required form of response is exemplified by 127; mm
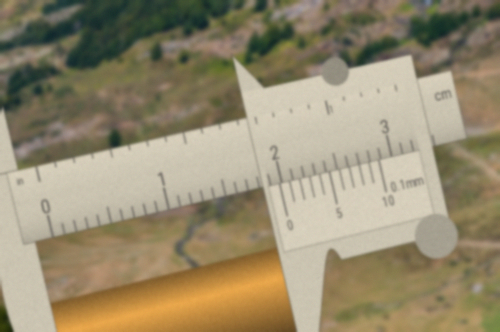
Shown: 19.8; mm
